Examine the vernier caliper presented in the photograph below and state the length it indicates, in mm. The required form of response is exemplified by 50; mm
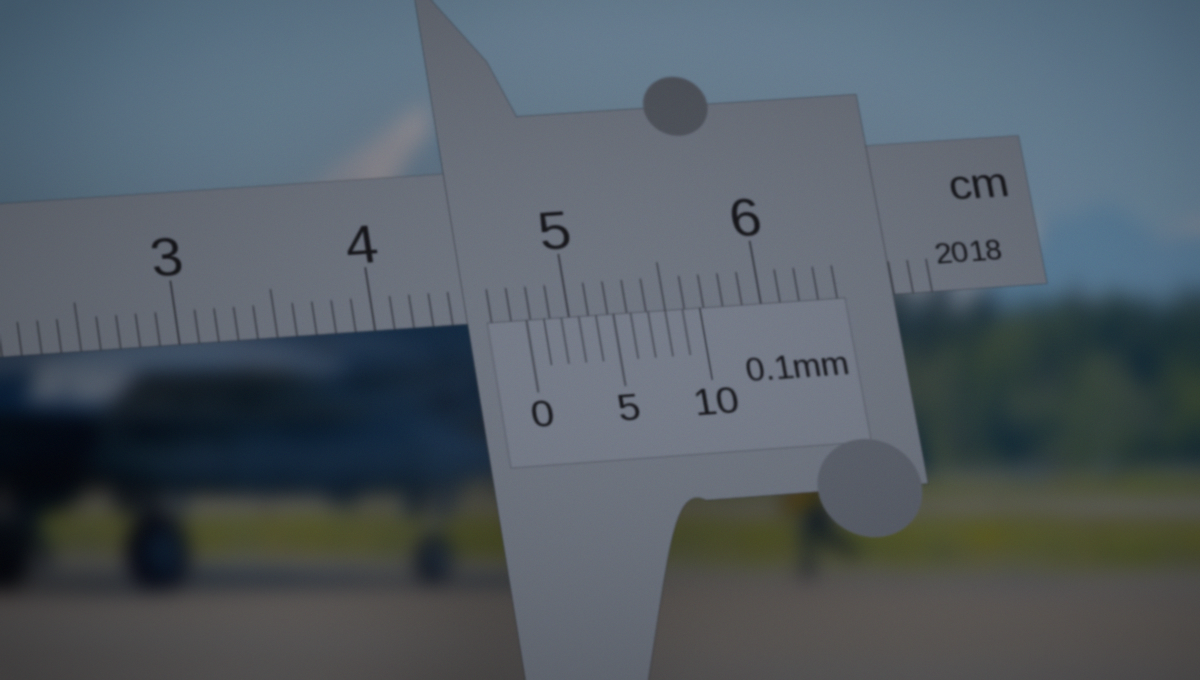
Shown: 47.8; mm
